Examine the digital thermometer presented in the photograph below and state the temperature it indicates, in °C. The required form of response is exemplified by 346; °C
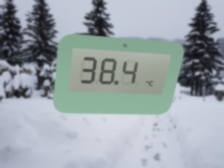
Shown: 38.4; °C
